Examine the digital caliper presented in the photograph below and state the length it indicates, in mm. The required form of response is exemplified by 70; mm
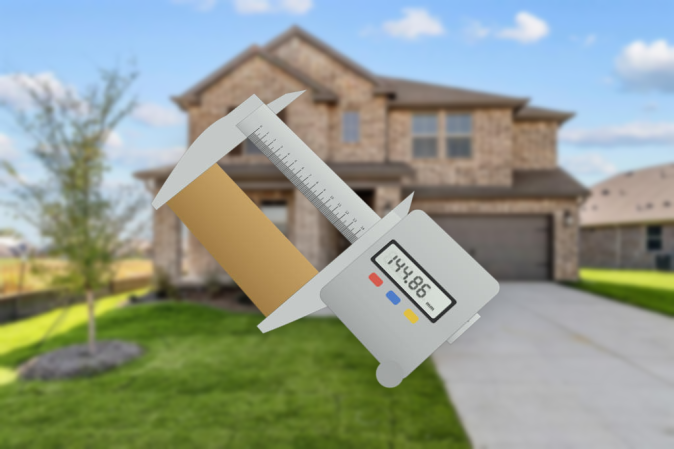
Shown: 144.86; mm
